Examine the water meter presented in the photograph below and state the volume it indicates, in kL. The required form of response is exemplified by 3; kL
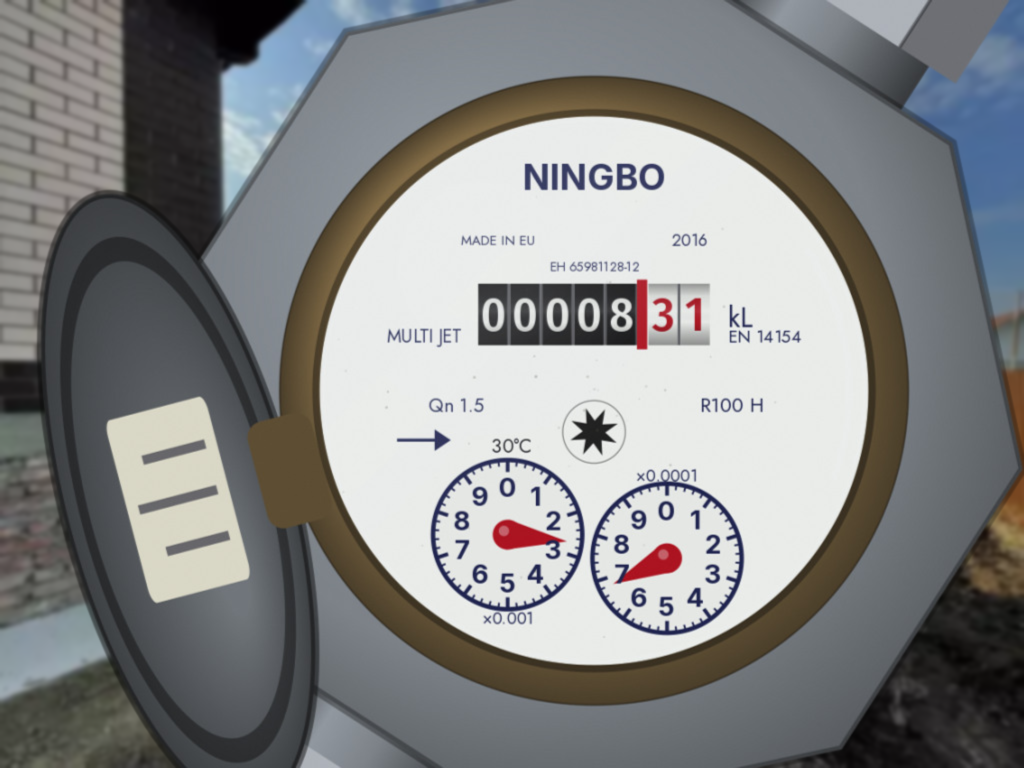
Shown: 8.3126; kL
